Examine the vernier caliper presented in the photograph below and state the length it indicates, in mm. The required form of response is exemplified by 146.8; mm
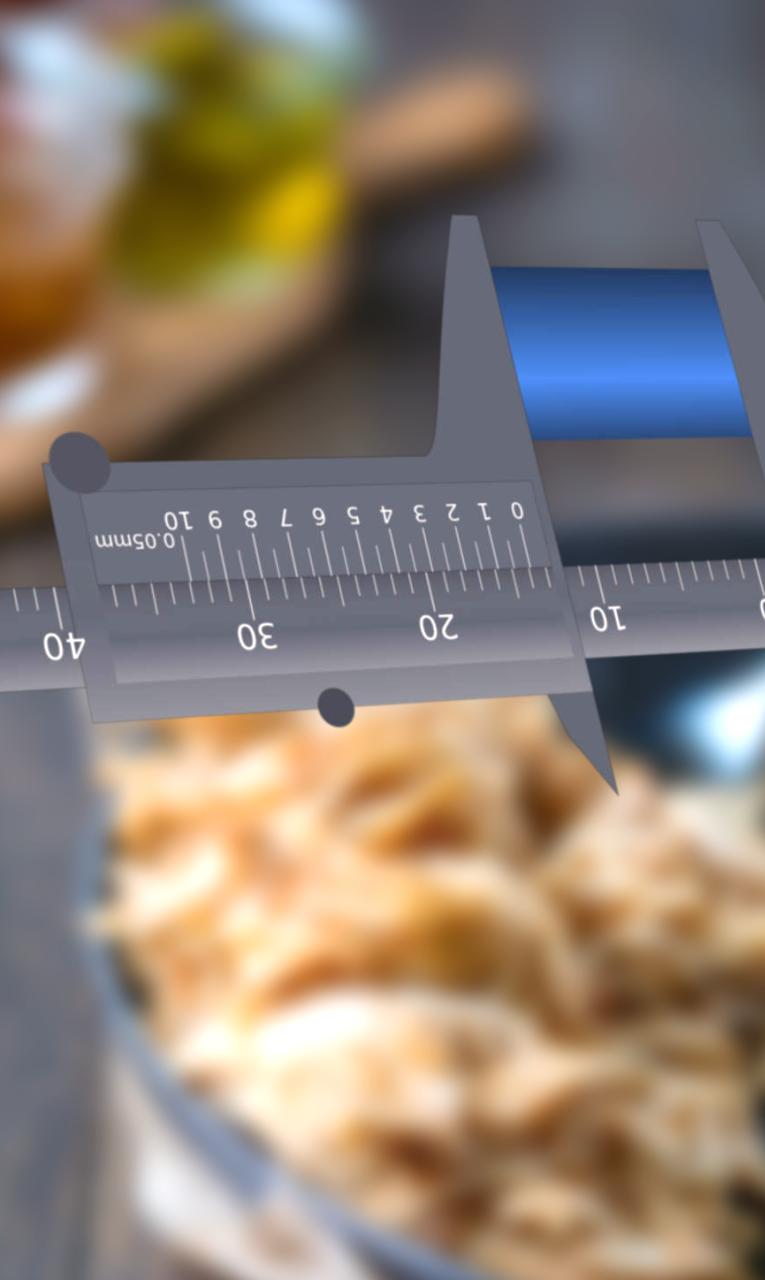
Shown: 13.9; mm
